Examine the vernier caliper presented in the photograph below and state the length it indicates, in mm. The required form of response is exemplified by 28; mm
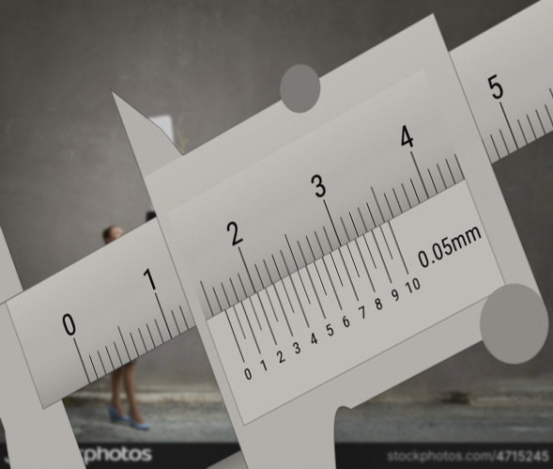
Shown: 16.4; mm
